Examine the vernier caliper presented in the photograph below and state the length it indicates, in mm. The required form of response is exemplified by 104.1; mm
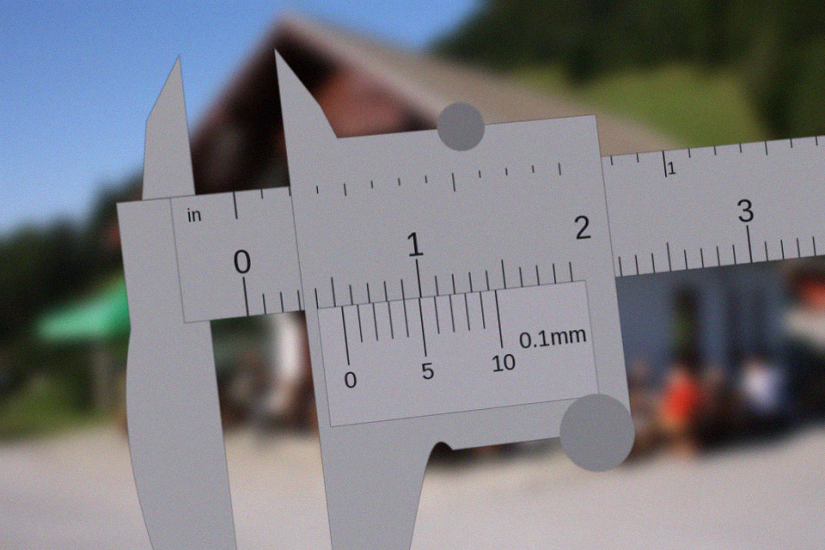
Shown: 5.4; mm
